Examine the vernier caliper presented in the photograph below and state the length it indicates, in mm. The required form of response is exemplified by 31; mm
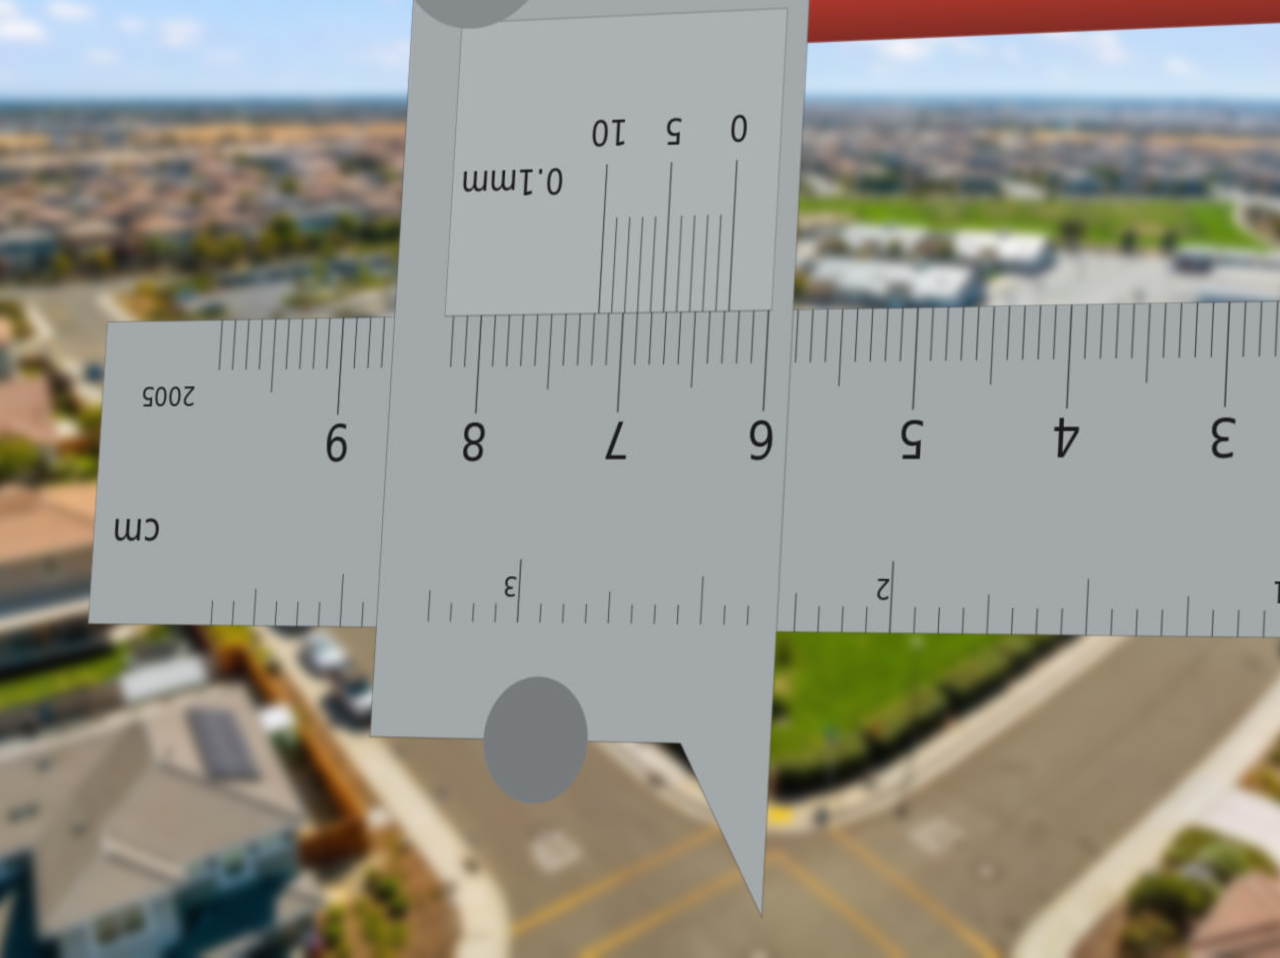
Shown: 62.7; mm
